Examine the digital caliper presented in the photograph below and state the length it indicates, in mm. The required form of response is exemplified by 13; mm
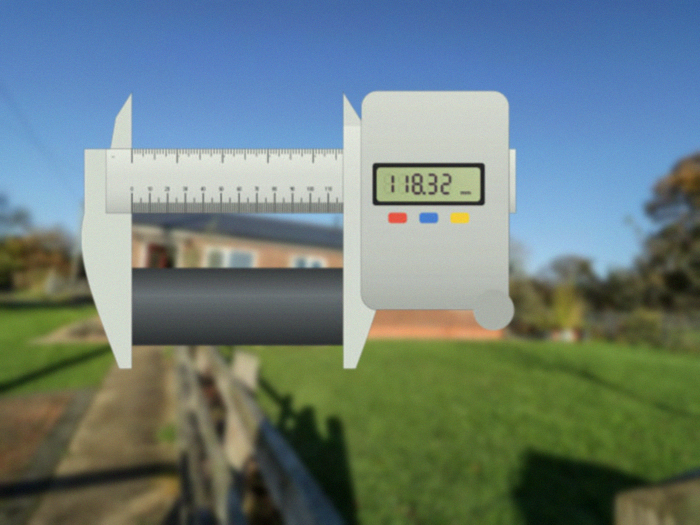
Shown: 118.32; mm
